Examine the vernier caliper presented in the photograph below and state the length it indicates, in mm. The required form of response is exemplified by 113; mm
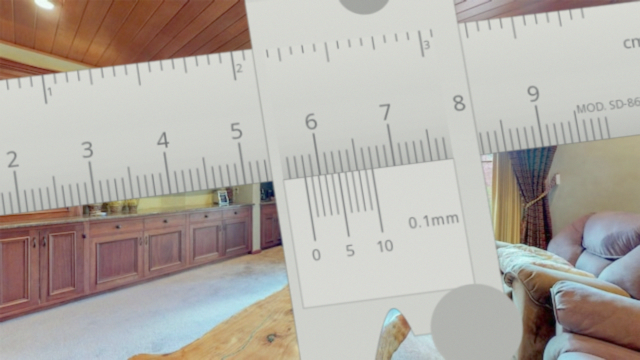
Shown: 58.0; mm
